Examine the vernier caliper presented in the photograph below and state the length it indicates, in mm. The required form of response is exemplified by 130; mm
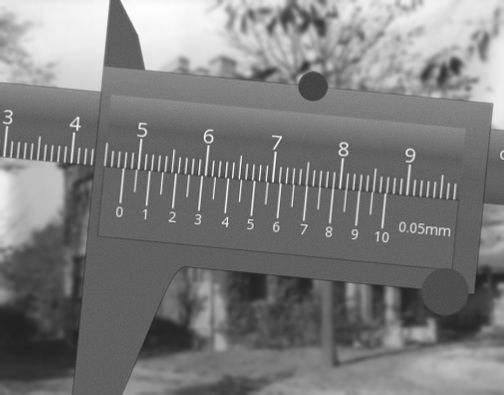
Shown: 47.8; mm
